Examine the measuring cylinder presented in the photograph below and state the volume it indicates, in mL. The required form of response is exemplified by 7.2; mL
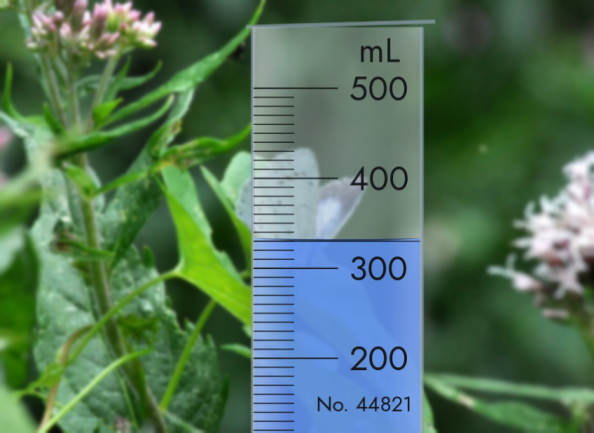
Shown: 330; mL
